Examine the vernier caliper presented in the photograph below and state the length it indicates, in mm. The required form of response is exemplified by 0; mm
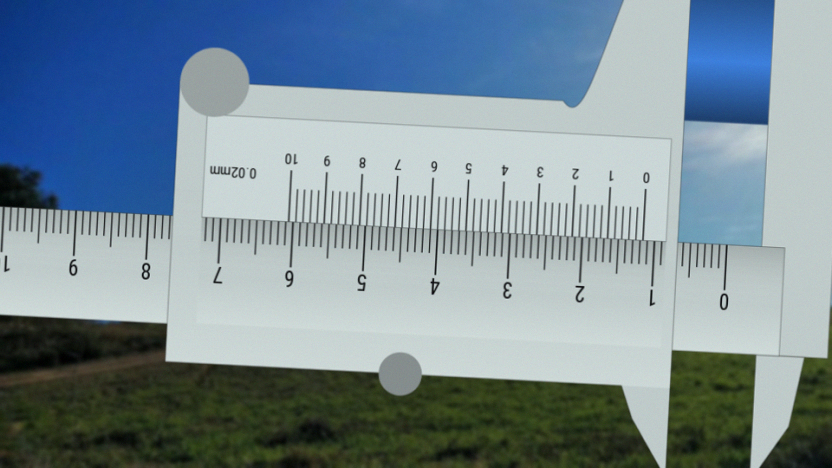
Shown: 11.6; mm
